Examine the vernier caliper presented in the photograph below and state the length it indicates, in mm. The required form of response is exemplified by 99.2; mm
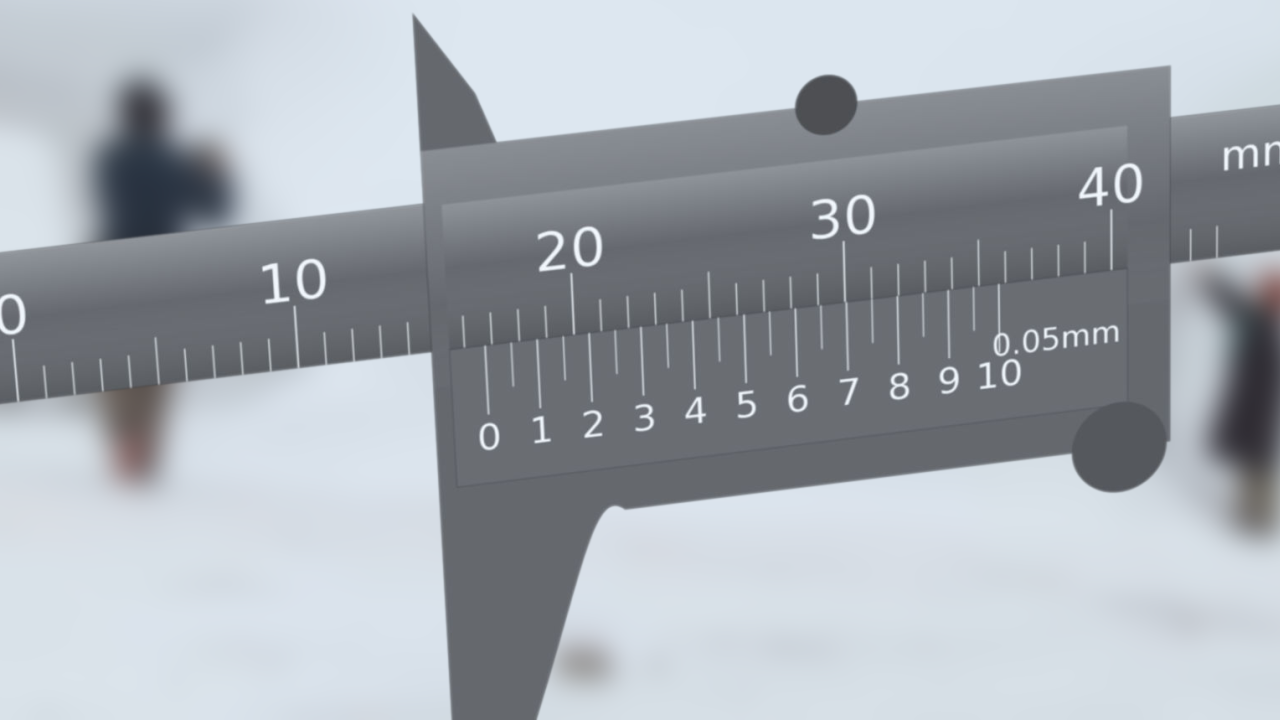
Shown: 16.75; mm
